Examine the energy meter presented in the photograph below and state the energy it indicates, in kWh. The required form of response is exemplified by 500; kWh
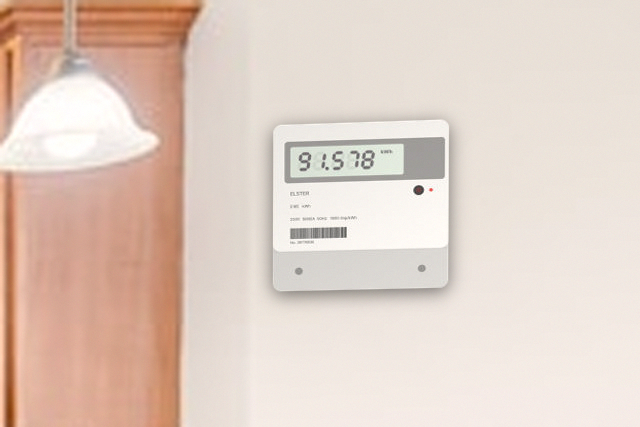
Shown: 91.578; kWh
